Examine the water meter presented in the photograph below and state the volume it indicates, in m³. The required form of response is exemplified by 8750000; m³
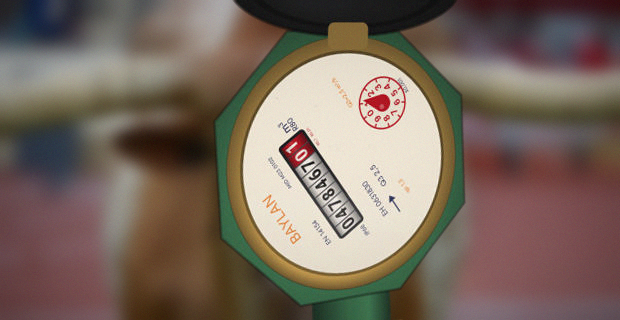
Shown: 478467.011; m³
